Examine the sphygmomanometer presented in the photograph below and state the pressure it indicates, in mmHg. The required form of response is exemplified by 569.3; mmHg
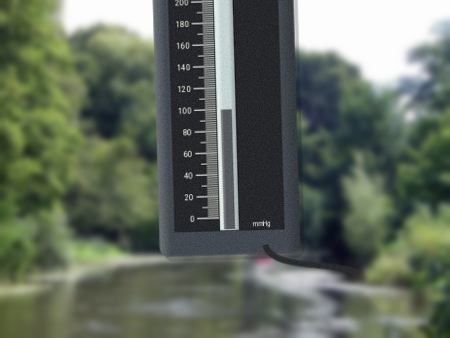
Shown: 100; mmHg
